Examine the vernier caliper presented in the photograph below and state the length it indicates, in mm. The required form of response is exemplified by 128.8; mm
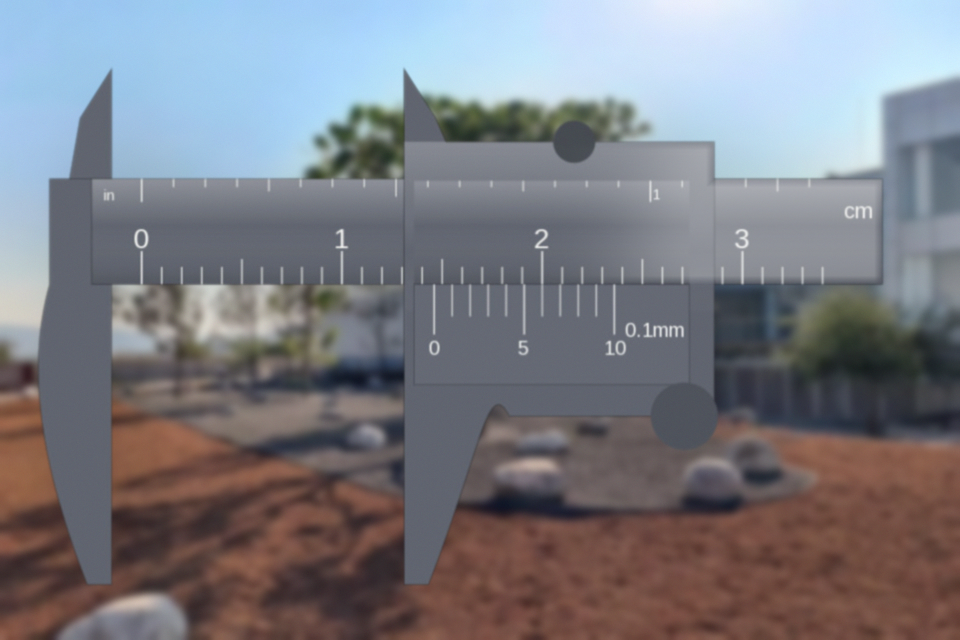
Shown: 14.6; mm
